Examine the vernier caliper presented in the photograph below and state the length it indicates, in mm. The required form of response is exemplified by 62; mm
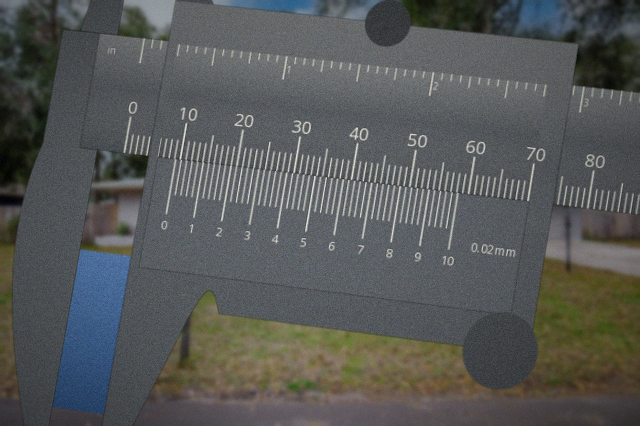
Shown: 9.2; mm
